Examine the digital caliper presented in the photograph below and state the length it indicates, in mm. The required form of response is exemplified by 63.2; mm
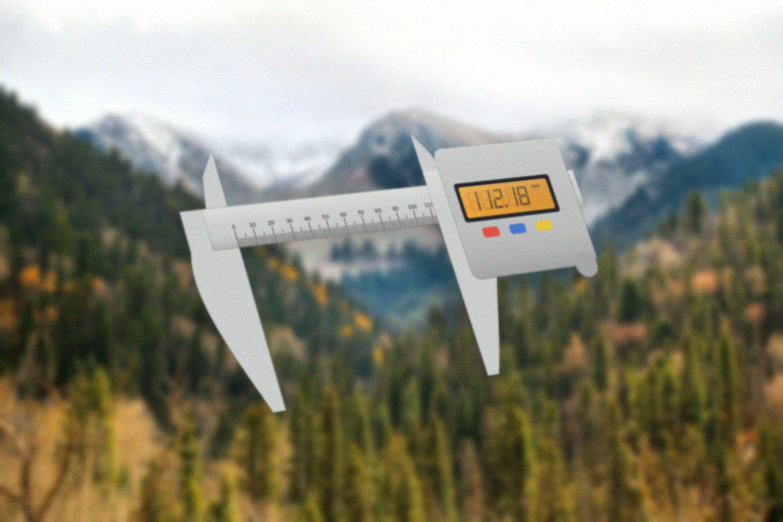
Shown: 112.18; mm
